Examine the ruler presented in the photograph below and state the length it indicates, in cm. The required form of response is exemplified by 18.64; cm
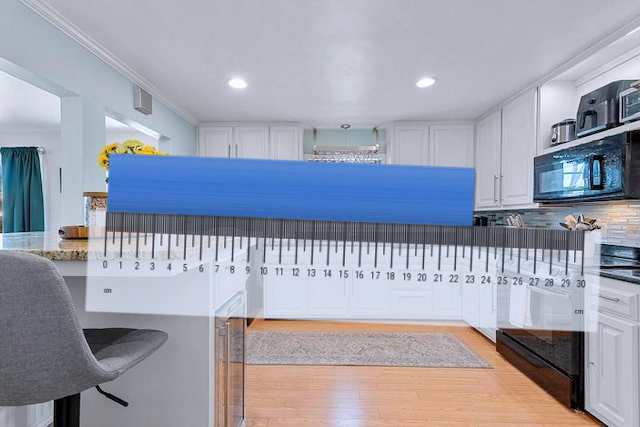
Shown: 23; cm
